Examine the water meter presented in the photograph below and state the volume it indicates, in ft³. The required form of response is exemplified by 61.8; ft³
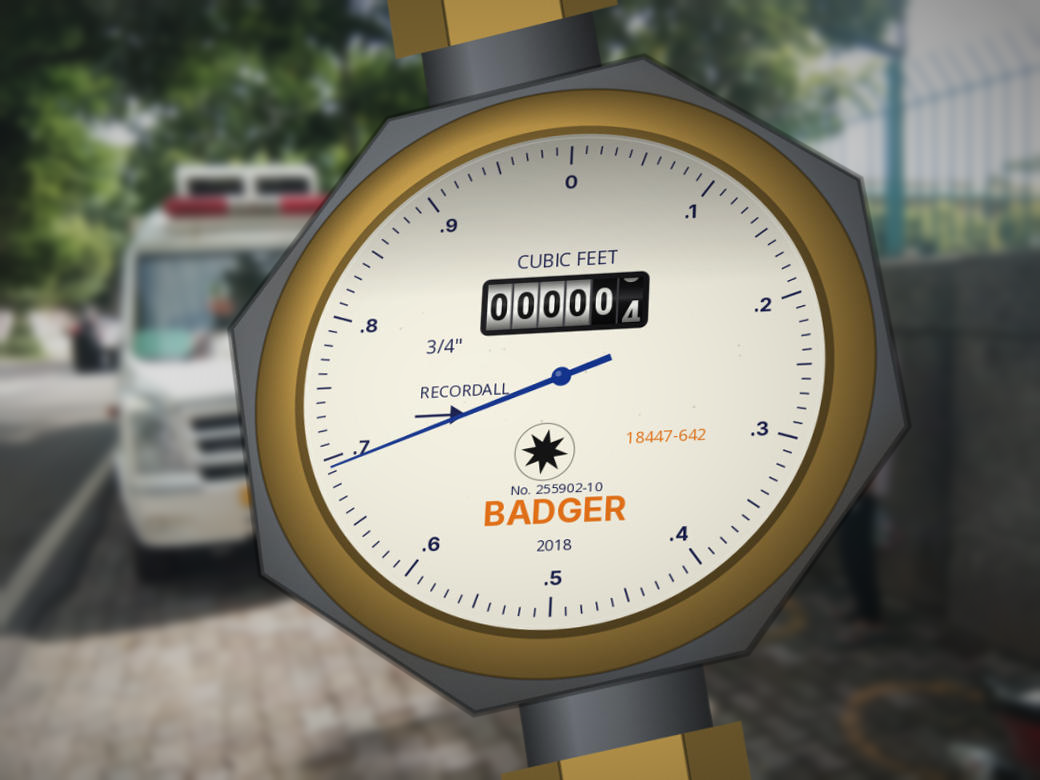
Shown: 3.69; ft³
